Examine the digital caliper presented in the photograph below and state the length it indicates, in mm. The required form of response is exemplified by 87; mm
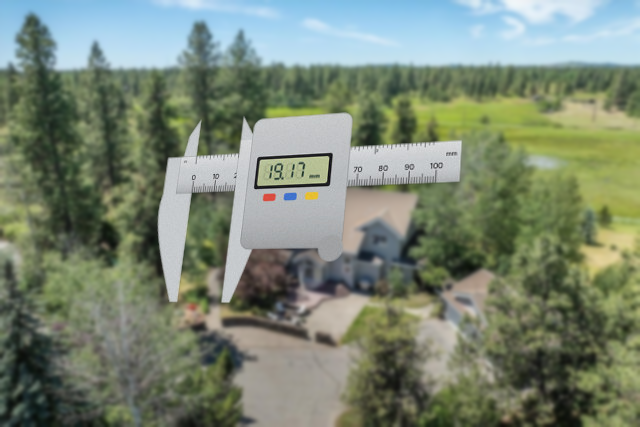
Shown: 19.17; mm
